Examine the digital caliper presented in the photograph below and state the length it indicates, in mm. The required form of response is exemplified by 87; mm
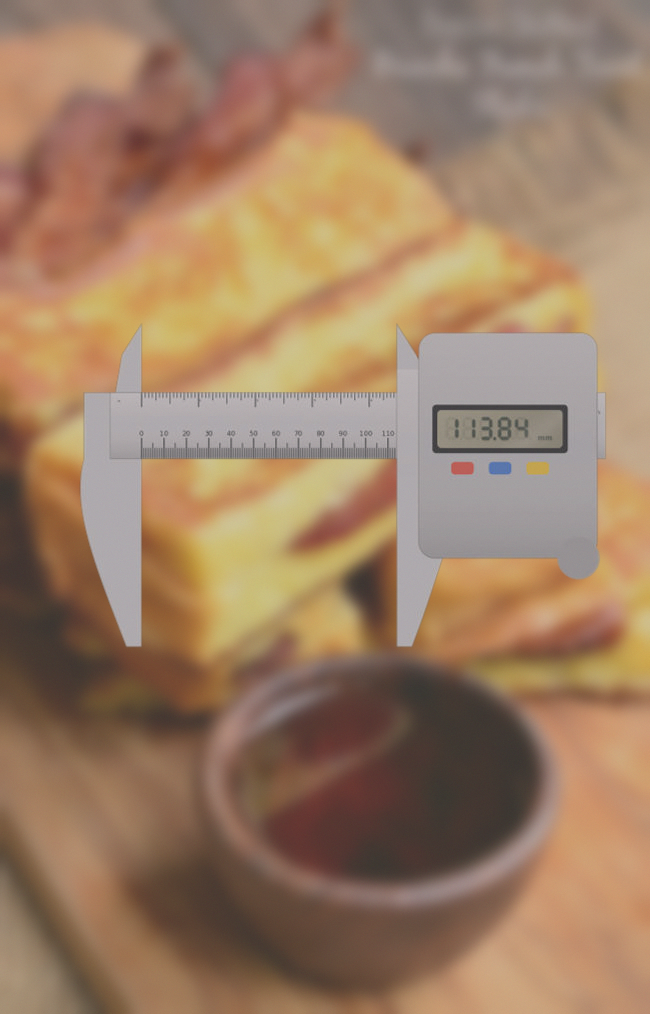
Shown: 113.84; mm
